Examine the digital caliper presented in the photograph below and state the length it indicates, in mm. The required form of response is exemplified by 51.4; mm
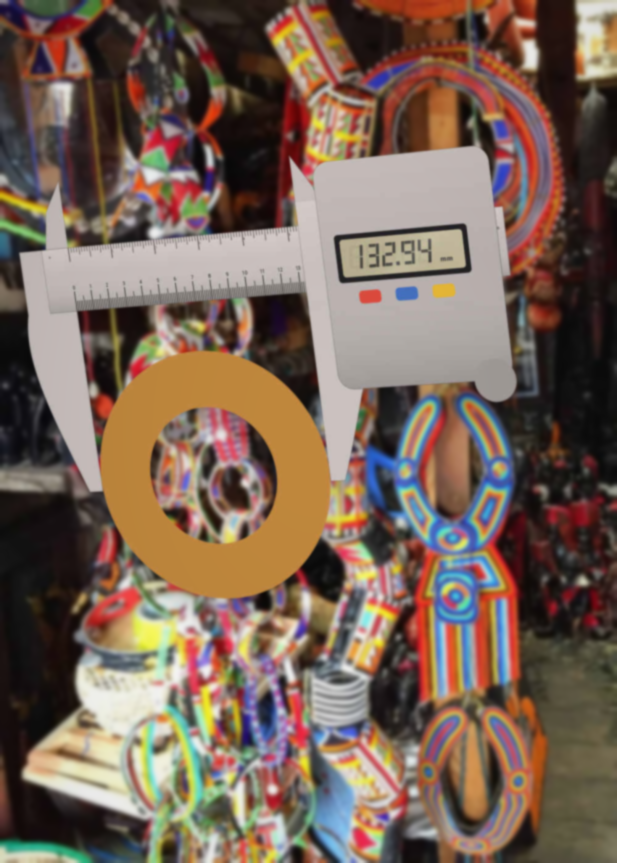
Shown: 132.94; mm
